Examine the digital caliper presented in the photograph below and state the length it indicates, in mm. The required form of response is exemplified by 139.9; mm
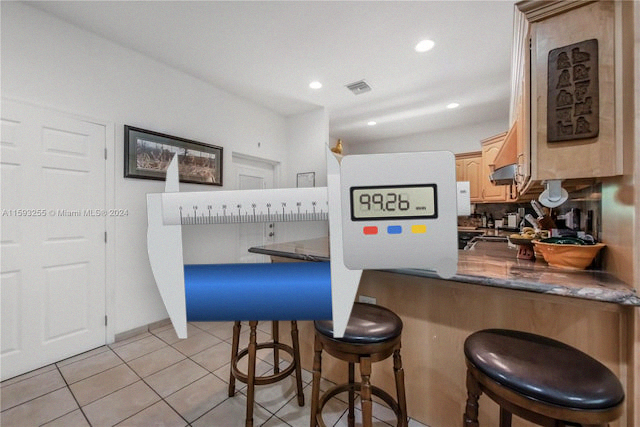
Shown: 99.26; mm
